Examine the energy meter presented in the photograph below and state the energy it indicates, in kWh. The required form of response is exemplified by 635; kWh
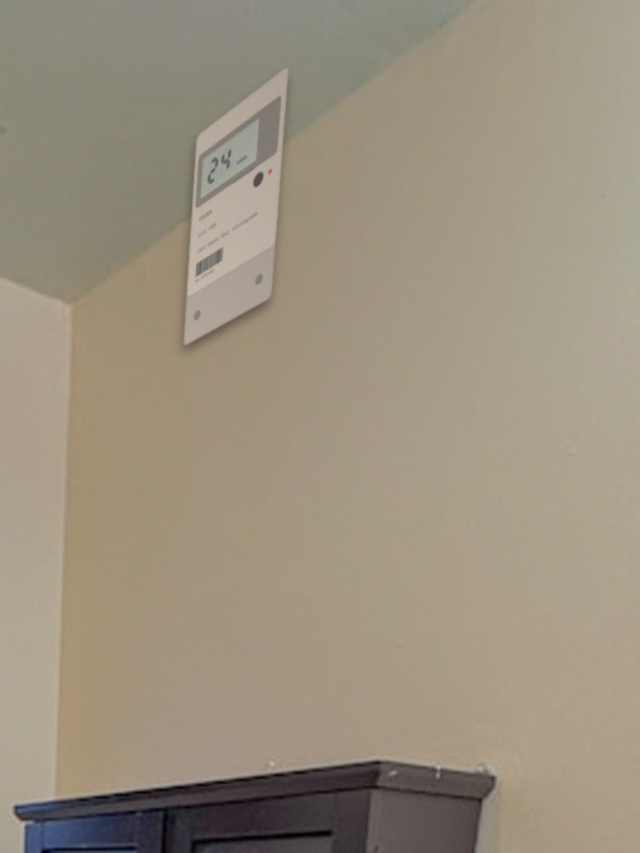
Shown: 24; kWh
